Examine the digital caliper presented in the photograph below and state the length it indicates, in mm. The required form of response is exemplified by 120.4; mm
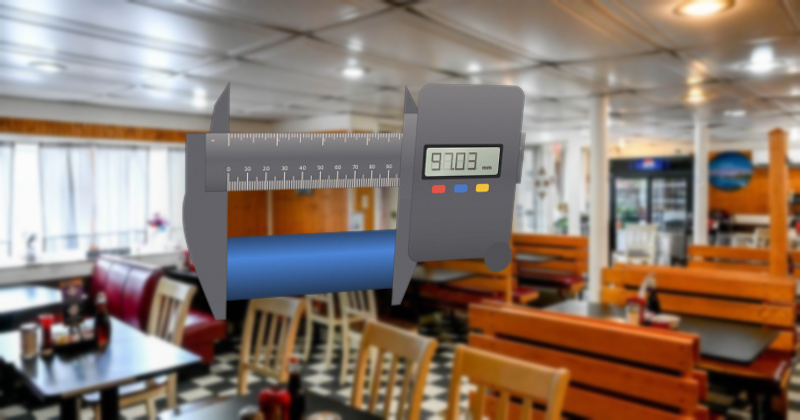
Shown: 97.03; mm
